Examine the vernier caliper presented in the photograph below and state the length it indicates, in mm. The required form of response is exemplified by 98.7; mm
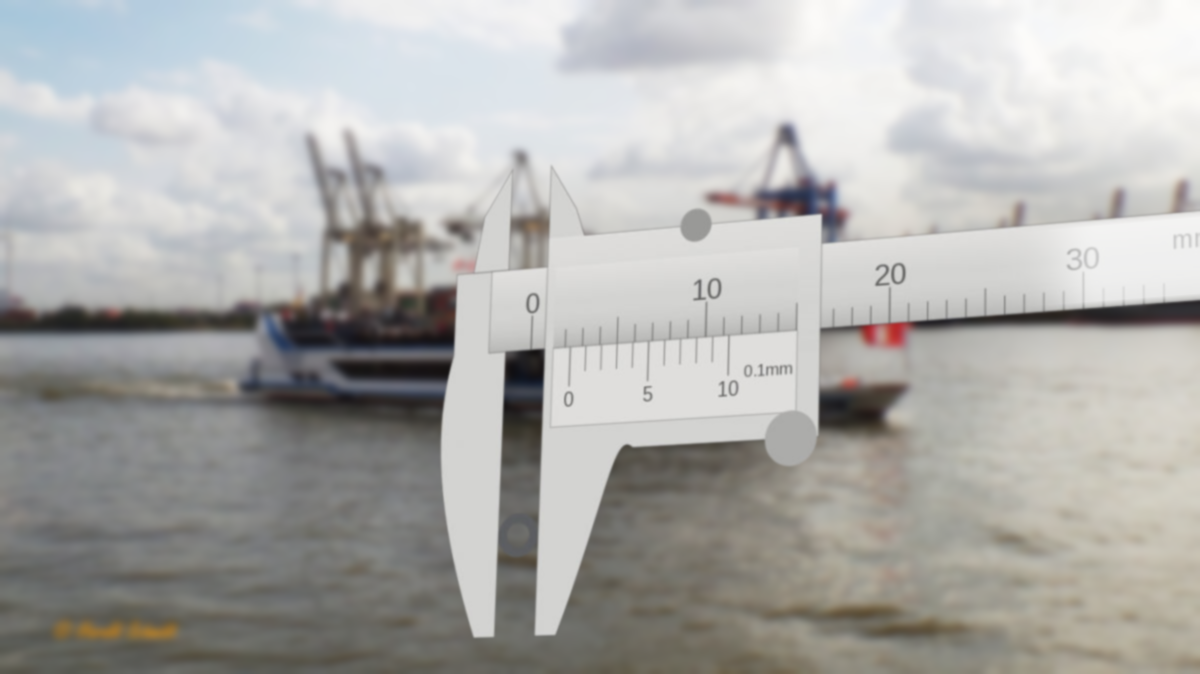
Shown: 2.3; mm
